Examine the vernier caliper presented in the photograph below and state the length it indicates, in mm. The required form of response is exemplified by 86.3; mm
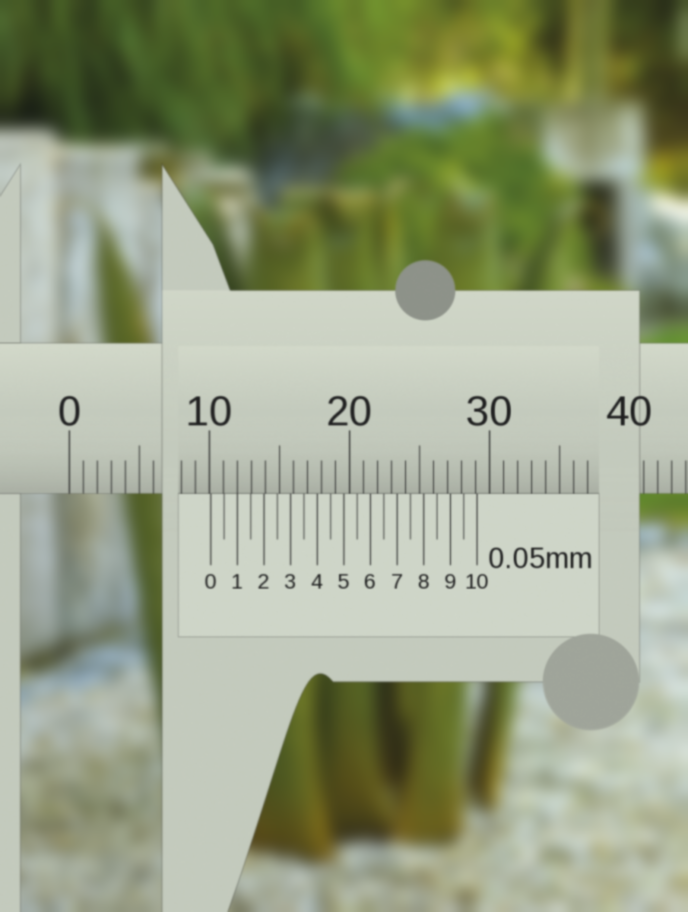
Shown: 10.1; mm
